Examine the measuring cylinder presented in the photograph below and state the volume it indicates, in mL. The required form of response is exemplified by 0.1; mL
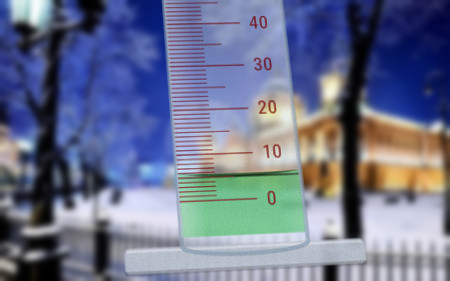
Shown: 5; mL
